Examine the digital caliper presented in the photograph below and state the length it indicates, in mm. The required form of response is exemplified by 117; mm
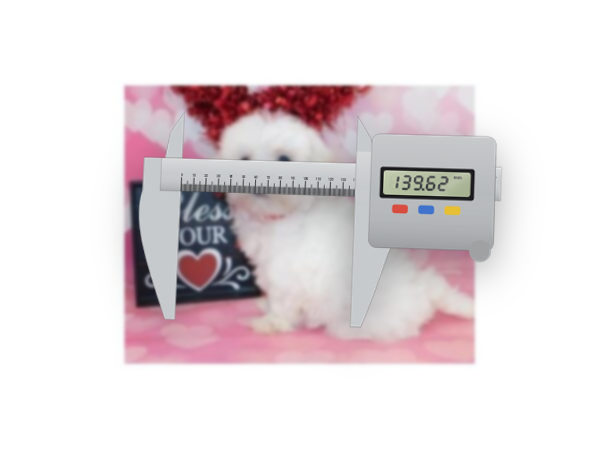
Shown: 139.62; mm
